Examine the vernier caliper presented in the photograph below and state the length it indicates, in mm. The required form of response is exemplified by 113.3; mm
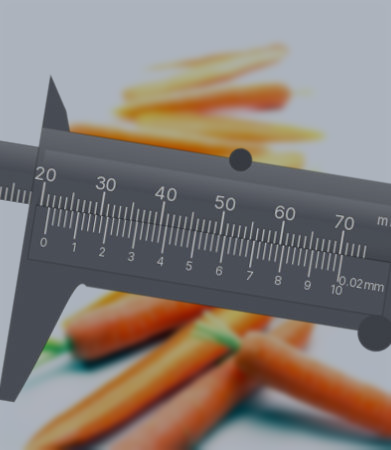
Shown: 21.4; mm
